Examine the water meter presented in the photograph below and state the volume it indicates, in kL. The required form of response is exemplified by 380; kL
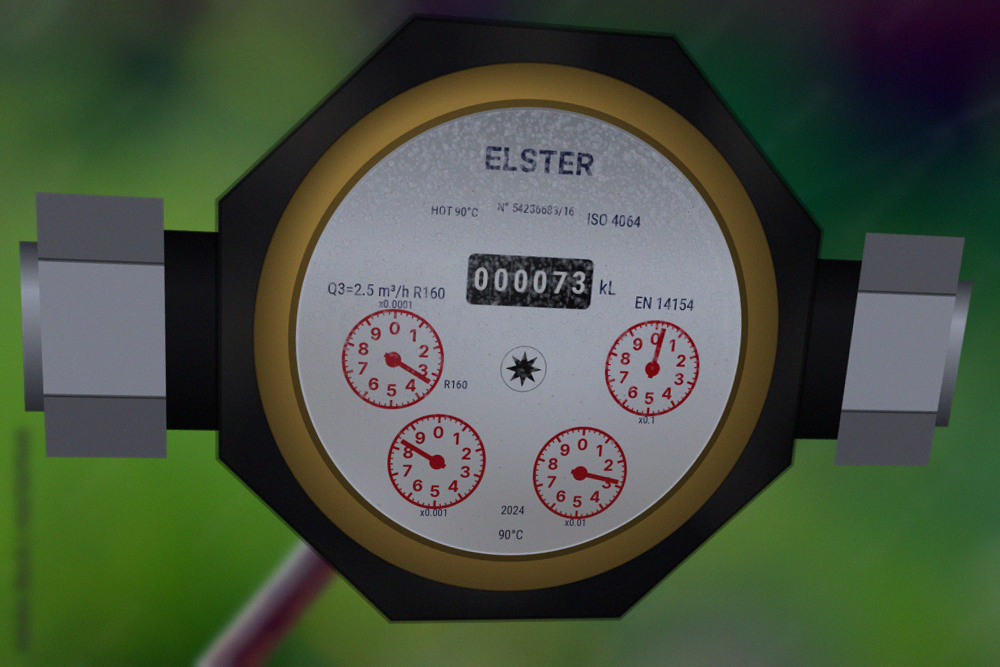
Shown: 73.0283; kL
